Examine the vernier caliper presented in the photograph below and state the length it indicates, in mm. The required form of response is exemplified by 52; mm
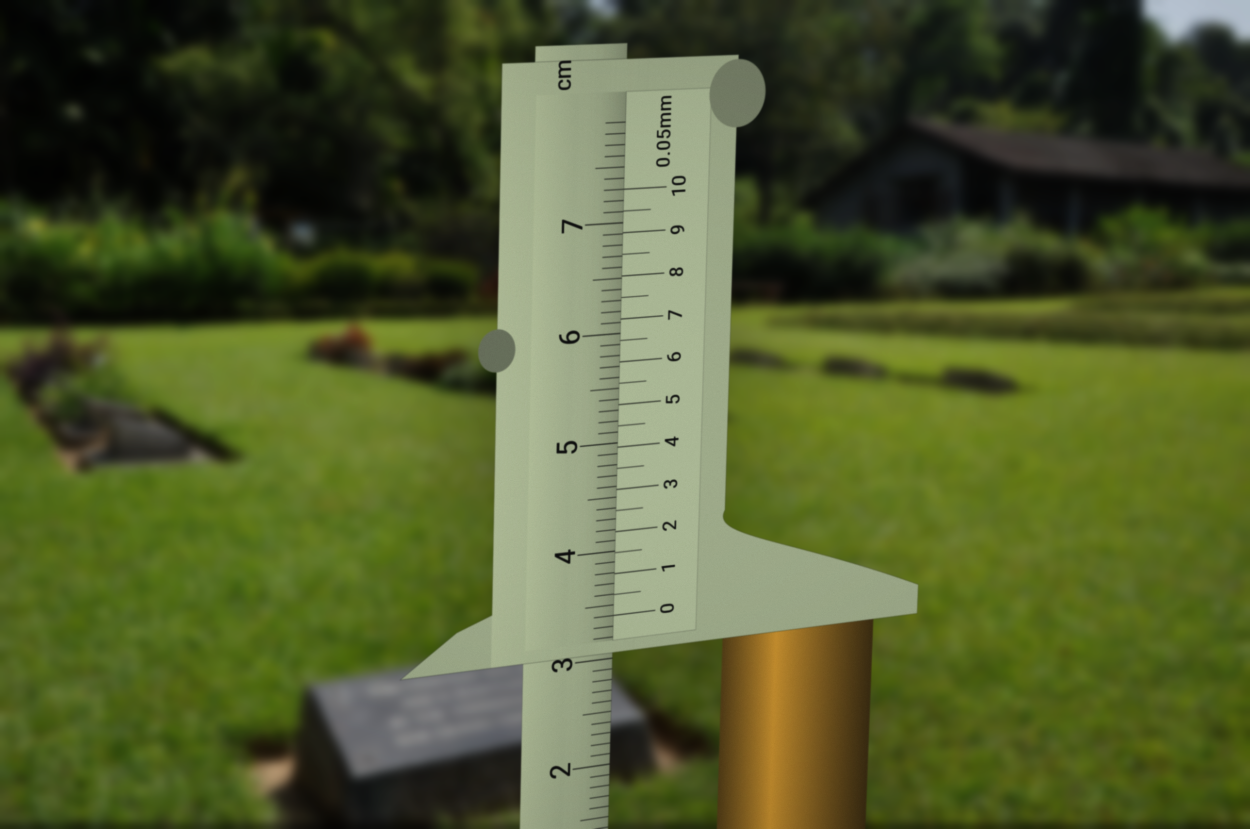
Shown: 34.0; mm
